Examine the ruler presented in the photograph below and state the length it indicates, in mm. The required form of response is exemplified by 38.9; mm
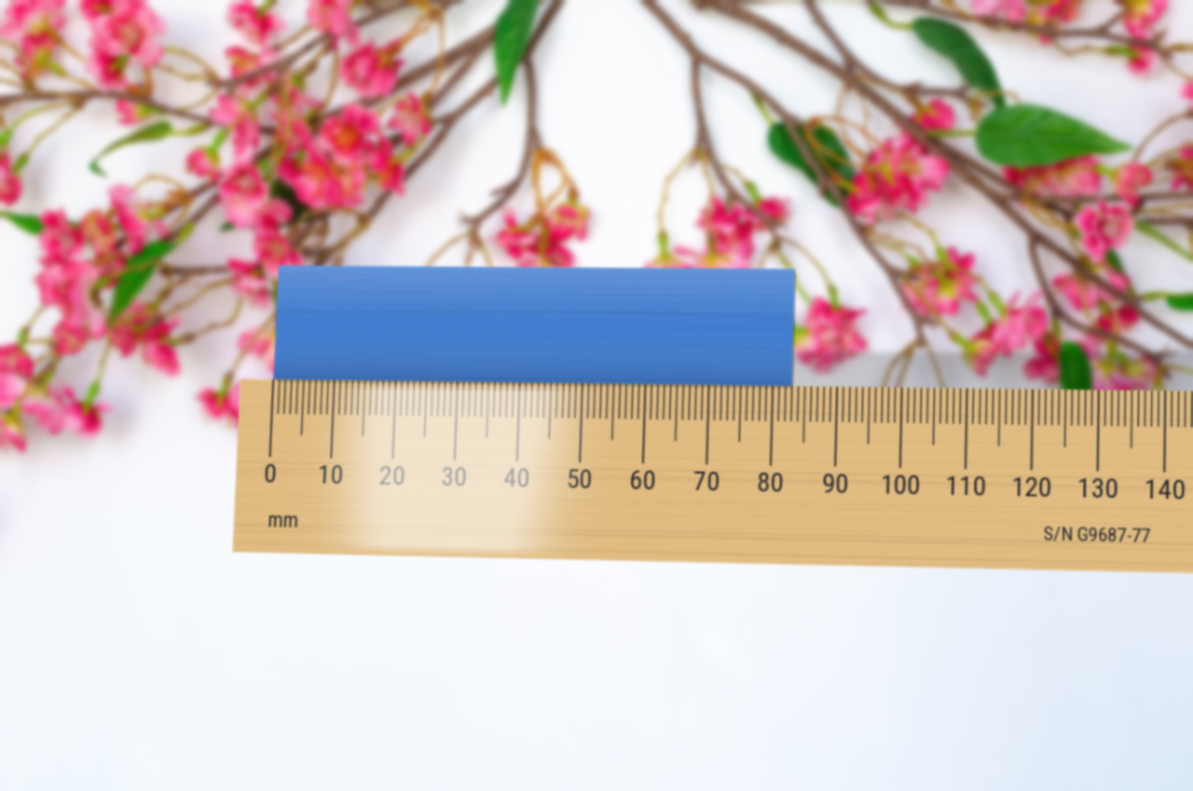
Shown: 83; mm
